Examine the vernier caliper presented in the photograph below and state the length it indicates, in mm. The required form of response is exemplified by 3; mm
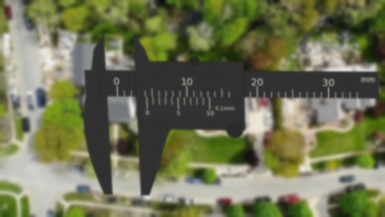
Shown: 4.2; mm
